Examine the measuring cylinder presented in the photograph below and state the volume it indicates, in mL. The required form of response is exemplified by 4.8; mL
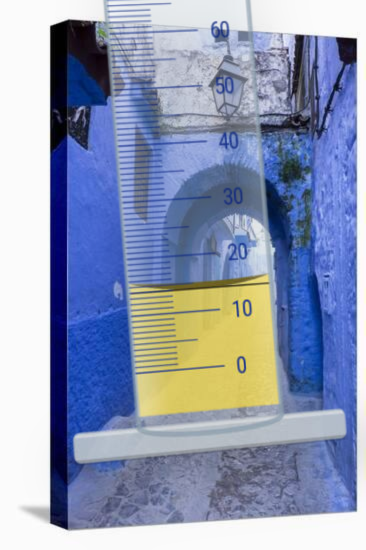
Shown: 14; mL
